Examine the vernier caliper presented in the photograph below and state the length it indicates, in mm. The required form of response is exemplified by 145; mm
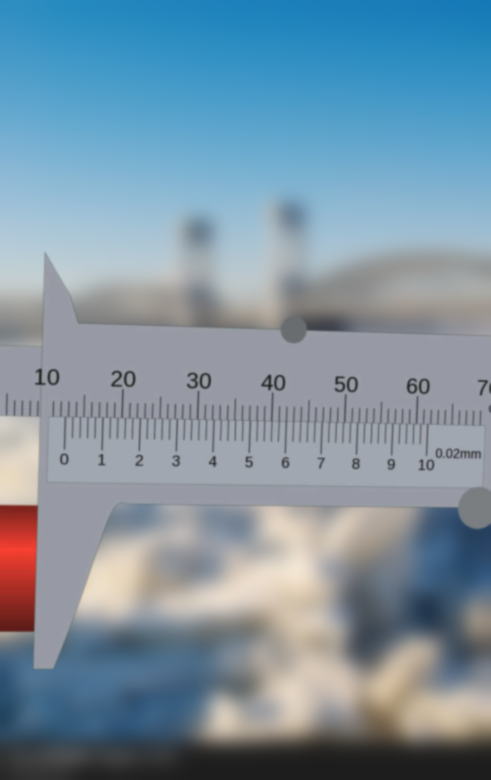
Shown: 12.6; mm
